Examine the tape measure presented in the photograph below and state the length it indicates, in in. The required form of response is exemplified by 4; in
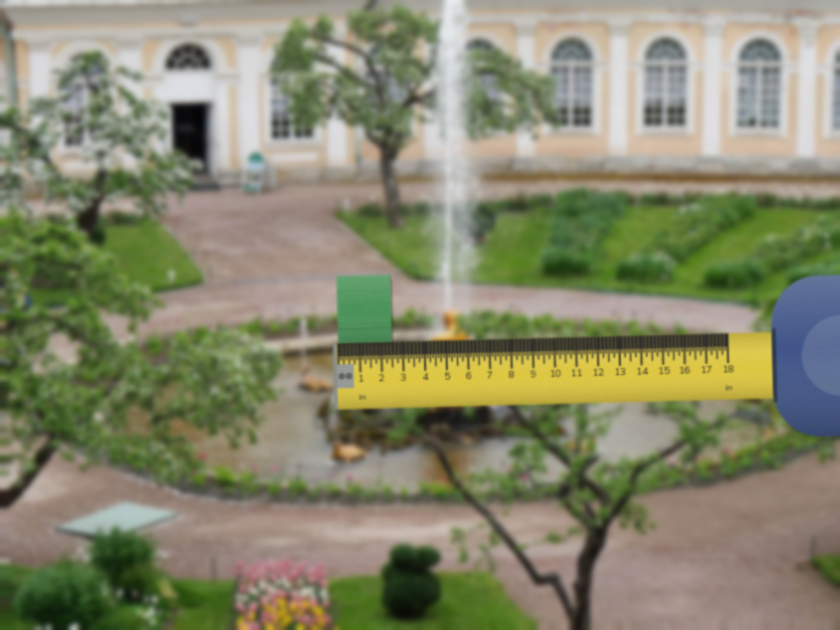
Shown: 2.5; in
